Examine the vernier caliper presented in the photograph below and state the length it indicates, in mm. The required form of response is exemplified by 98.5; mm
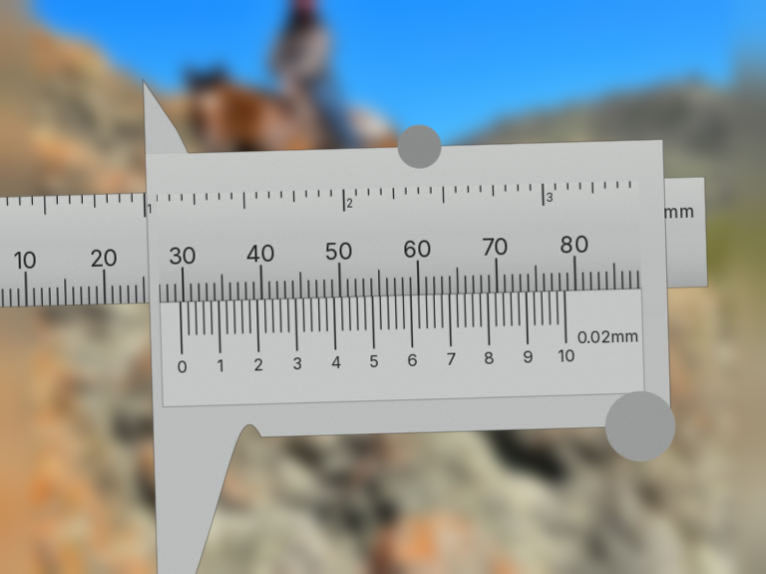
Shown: 29.6; mm
